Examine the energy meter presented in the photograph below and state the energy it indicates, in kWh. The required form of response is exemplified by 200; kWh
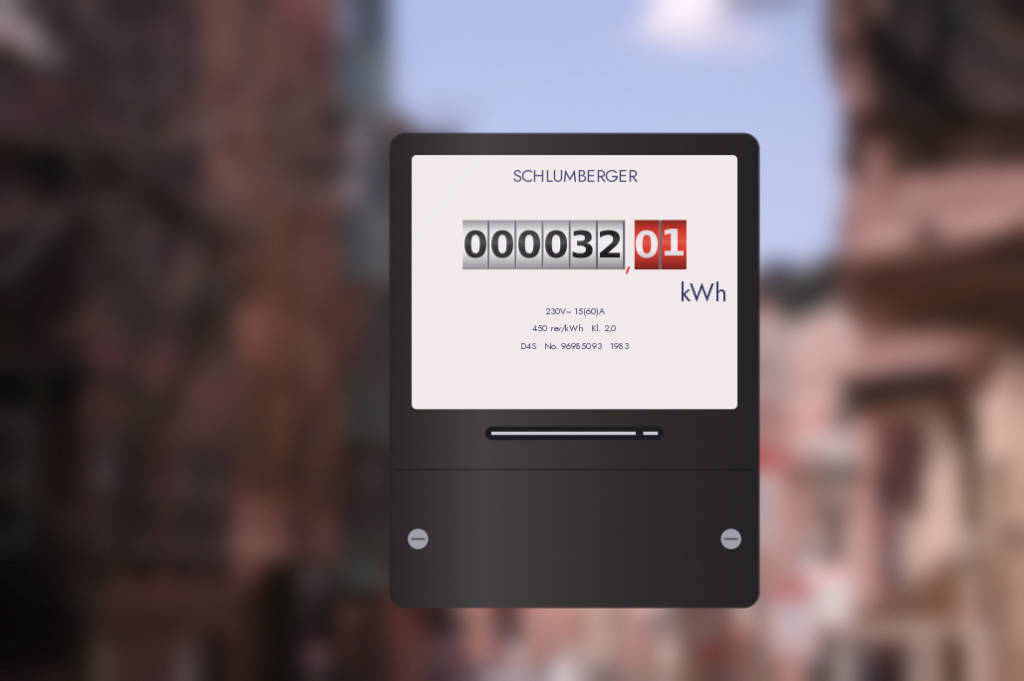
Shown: 32.01; kWh
